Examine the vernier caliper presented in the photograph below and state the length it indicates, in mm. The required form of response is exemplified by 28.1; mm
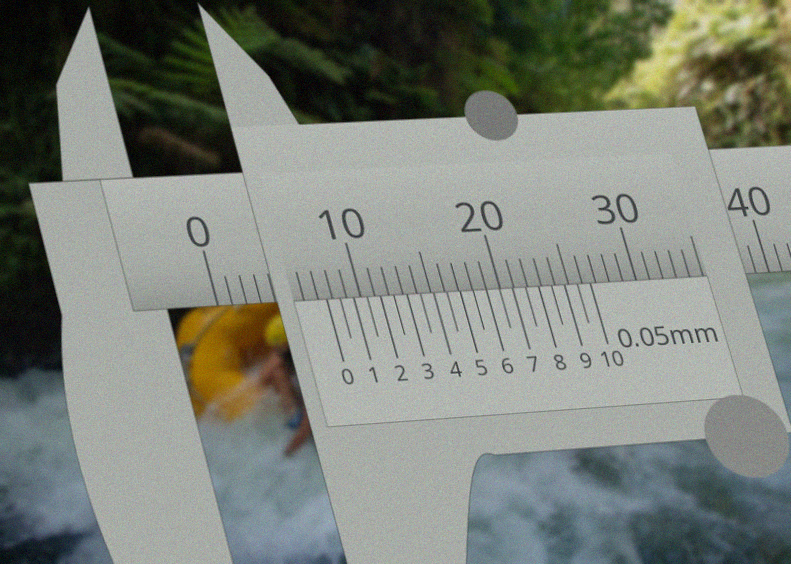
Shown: 7.6; mm
